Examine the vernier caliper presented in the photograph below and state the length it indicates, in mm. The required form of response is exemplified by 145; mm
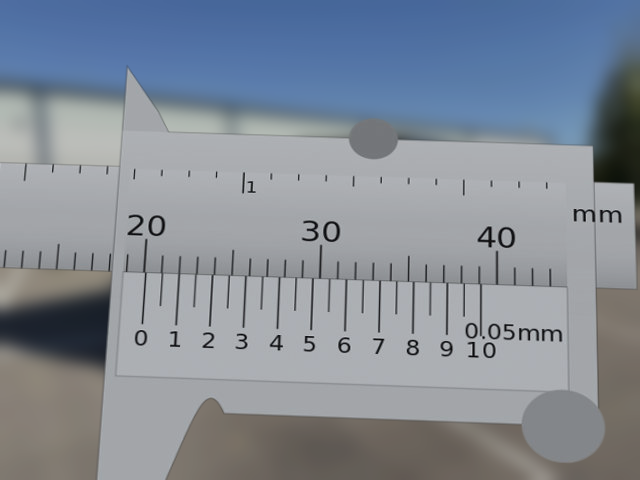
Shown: 20.1; mm
